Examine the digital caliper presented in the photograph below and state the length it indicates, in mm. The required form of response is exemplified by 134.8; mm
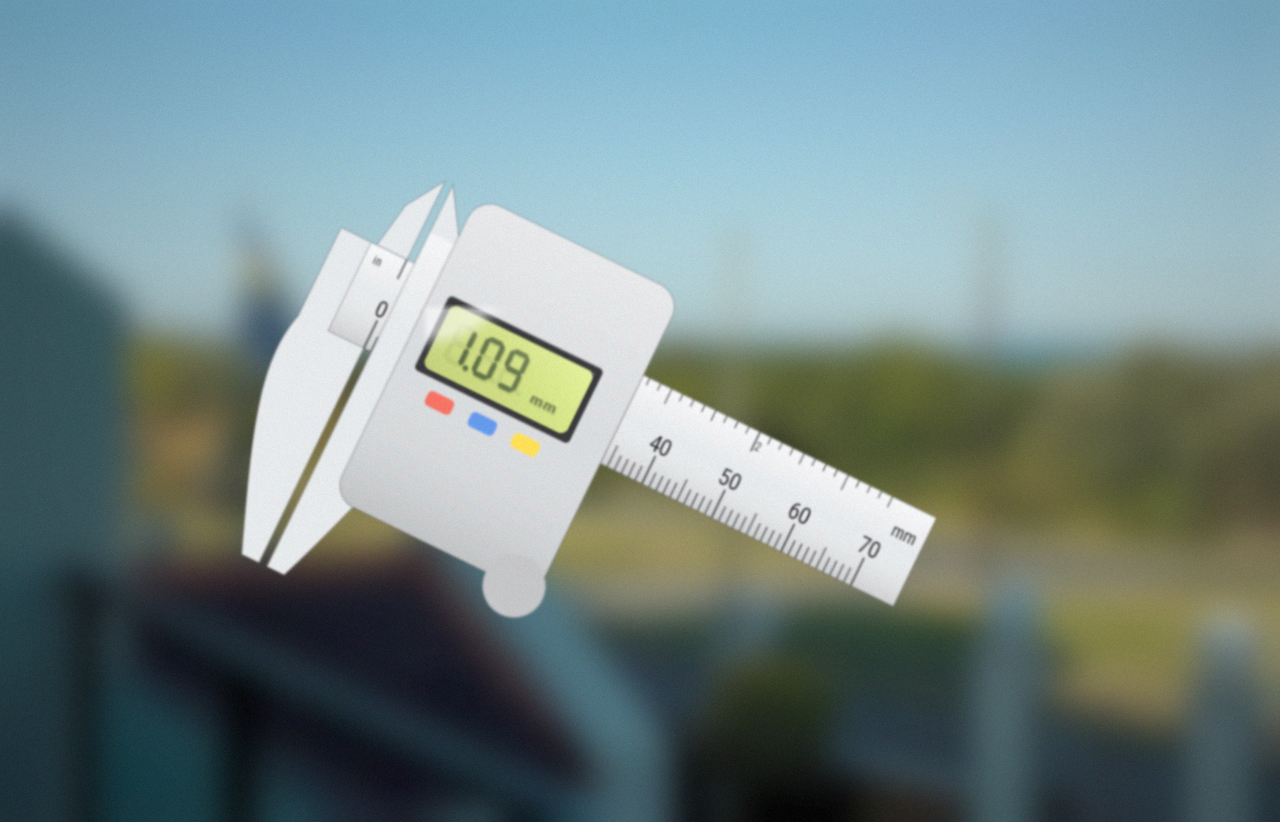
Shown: 1.09; mm
